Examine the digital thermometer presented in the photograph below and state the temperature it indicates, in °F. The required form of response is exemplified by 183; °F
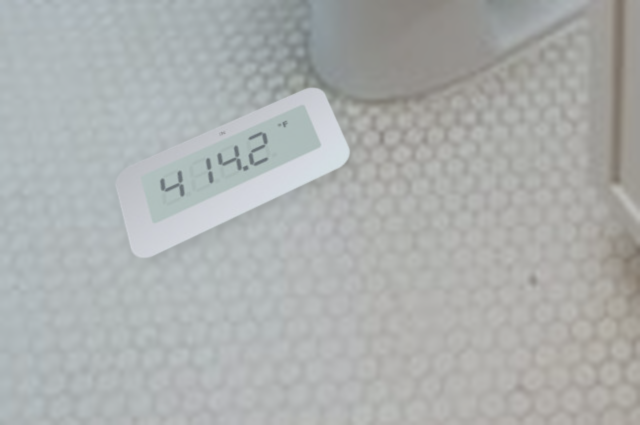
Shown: 414.2; °F
